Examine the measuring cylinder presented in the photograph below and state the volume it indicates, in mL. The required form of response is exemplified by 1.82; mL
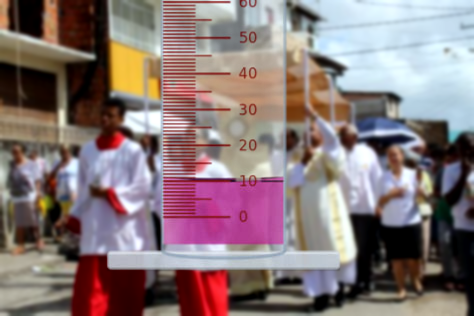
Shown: 10; mL
